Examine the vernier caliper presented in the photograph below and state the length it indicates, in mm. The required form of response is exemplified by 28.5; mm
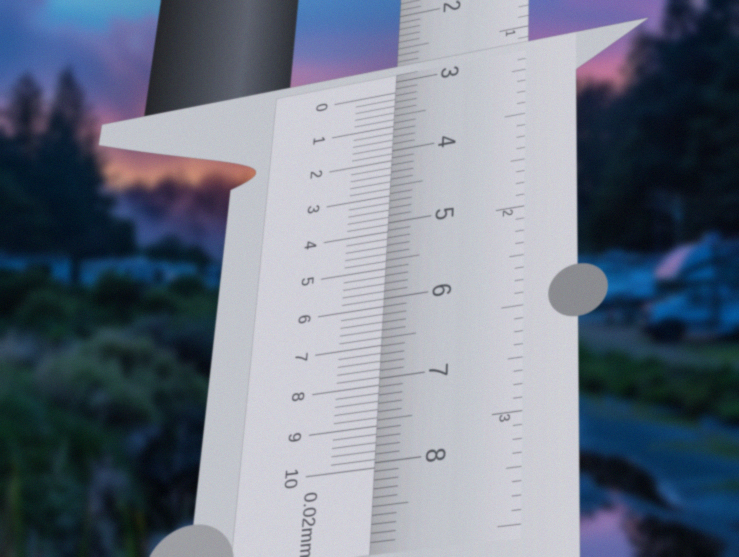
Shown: 31.6; mm
